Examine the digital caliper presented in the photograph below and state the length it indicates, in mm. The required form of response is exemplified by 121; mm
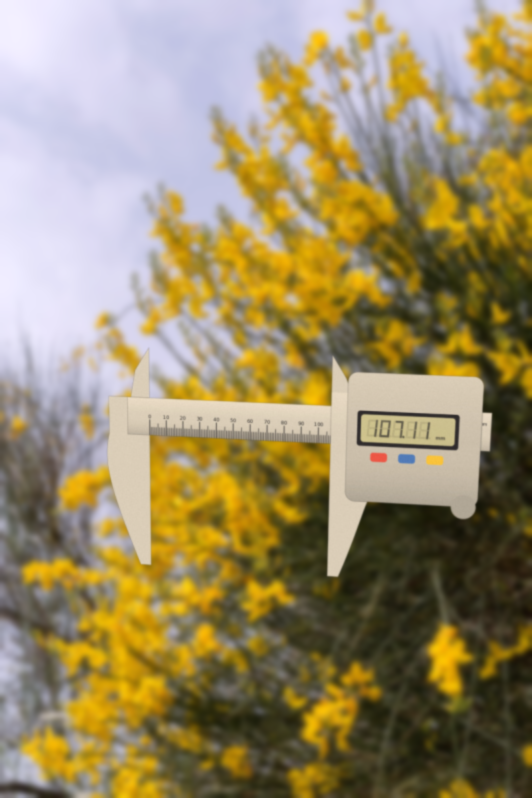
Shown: 107.11; mm
